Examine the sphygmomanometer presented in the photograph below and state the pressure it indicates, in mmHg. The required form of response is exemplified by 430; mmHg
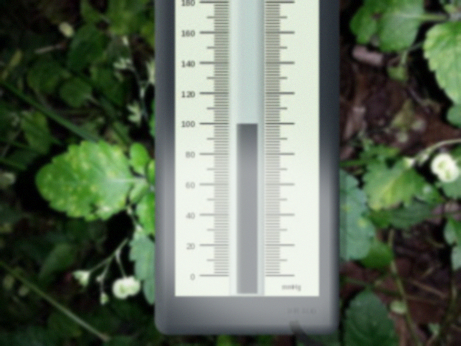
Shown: 100; mmHg
